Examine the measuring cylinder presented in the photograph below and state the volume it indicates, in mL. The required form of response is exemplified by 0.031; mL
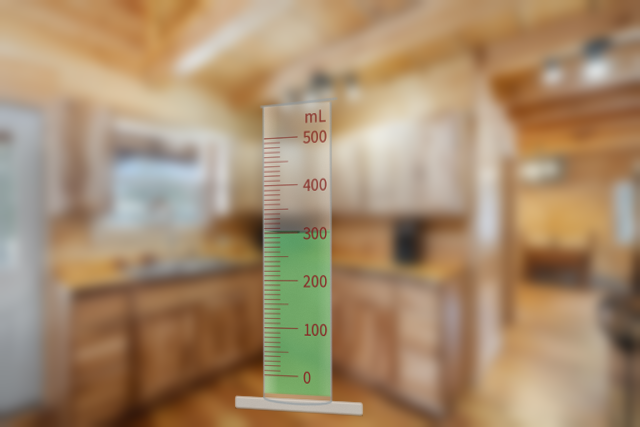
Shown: 300; mL
